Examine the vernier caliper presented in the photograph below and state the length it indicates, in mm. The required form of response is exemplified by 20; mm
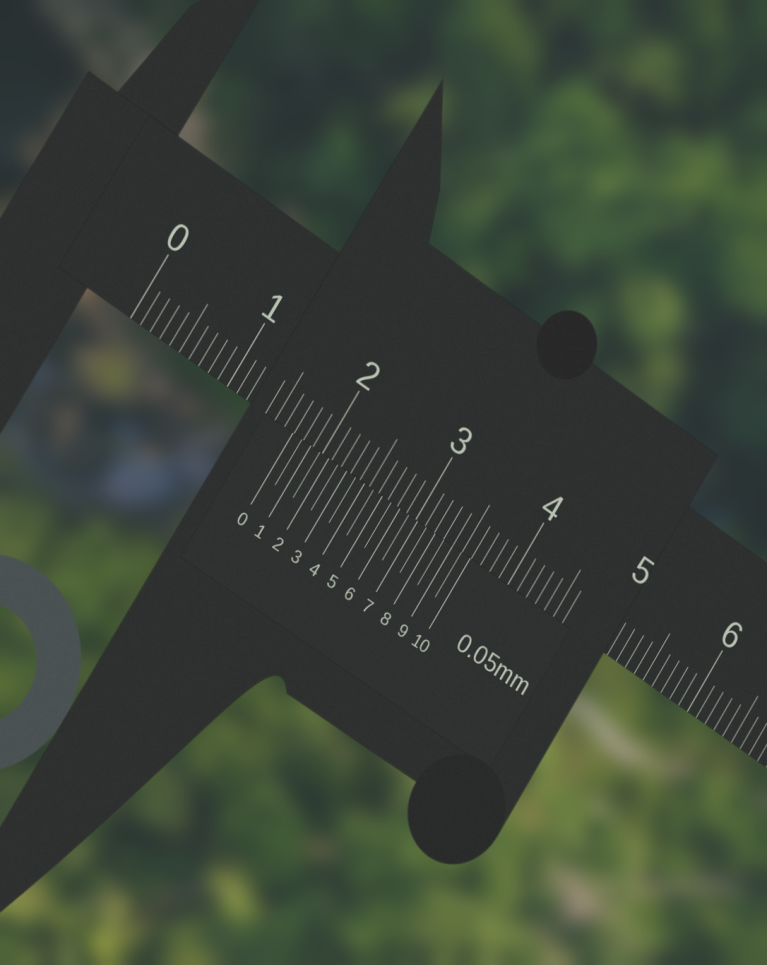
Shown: 16.9; mm
